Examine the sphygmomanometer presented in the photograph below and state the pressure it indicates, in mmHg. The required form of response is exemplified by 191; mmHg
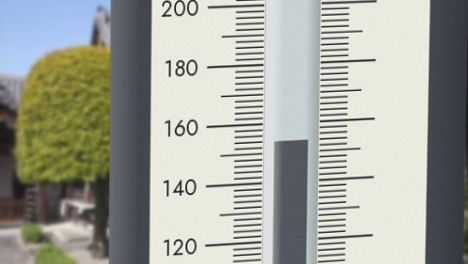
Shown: 154; mmHg
